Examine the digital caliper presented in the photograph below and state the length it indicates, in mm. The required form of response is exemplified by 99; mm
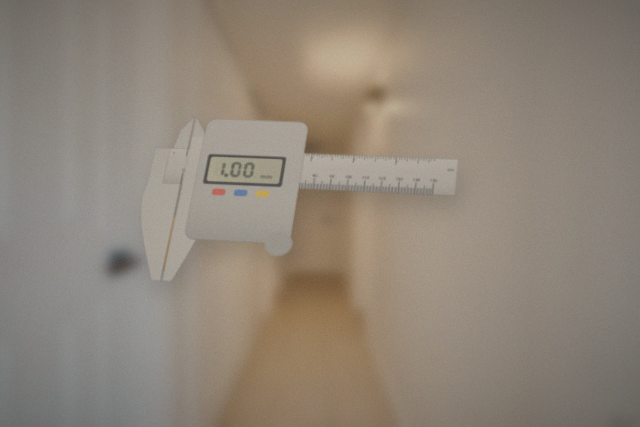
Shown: 1.00; mm
